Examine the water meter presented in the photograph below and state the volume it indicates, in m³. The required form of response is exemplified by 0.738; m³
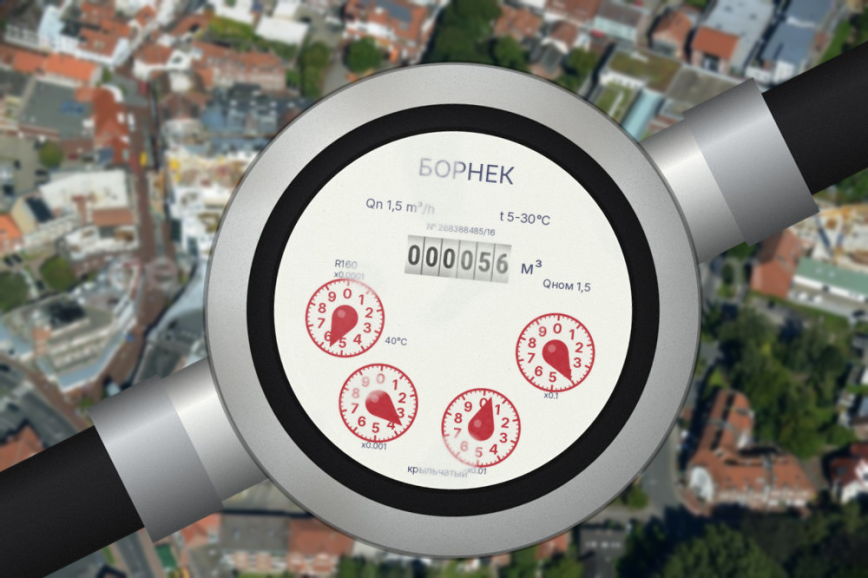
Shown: 56.4035; m³
